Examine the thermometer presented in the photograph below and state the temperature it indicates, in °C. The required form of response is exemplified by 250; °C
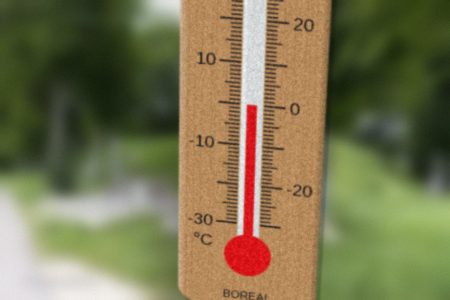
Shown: 0; °C
